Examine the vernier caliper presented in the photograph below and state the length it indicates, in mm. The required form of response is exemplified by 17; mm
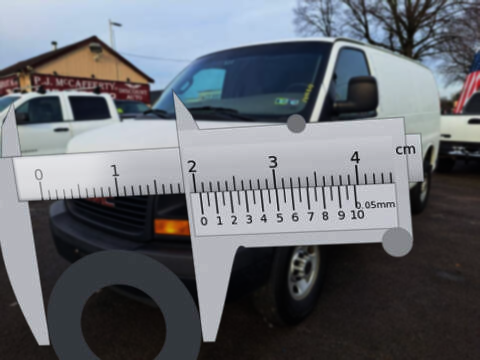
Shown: 20.6; mm
